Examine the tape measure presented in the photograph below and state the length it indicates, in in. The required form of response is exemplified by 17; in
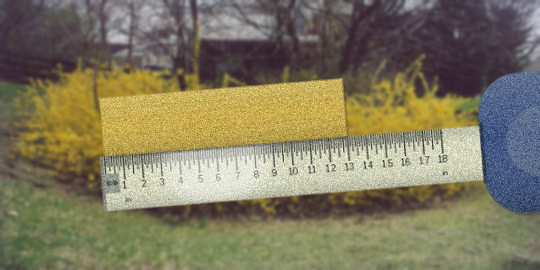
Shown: 13; in
